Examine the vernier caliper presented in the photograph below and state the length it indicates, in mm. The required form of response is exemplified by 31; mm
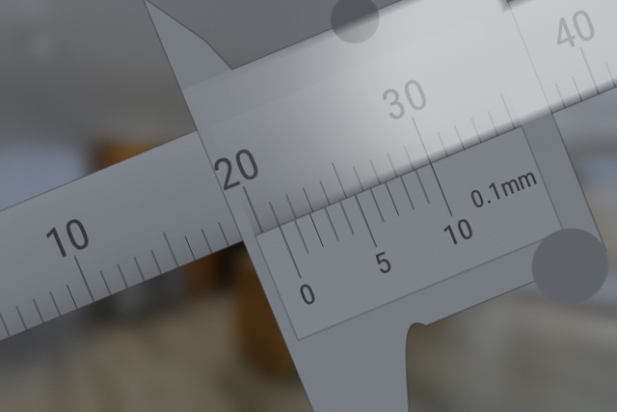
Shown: 21.0; mm
